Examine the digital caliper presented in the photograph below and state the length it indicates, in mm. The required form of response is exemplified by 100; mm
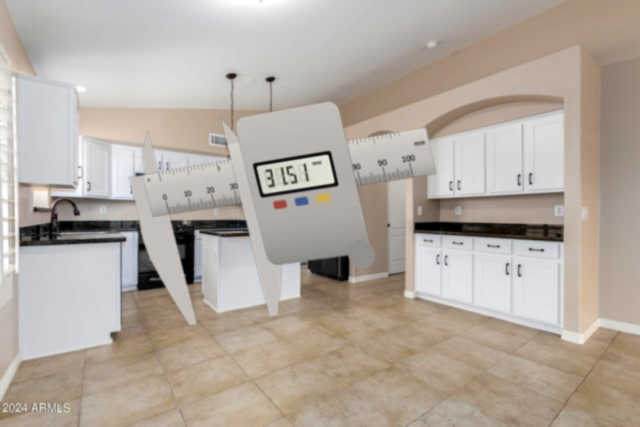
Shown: 31.51; mm
